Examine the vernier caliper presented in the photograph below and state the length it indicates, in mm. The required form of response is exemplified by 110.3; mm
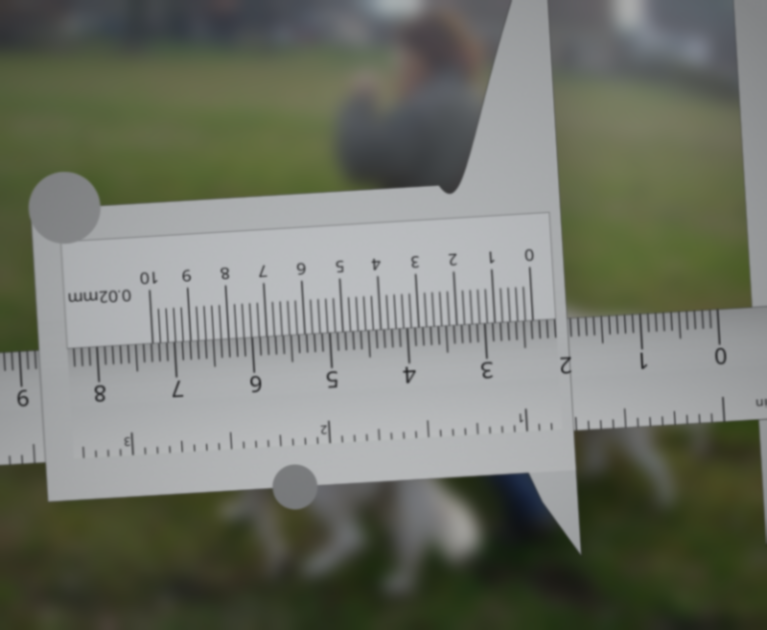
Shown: 23.8; mm
